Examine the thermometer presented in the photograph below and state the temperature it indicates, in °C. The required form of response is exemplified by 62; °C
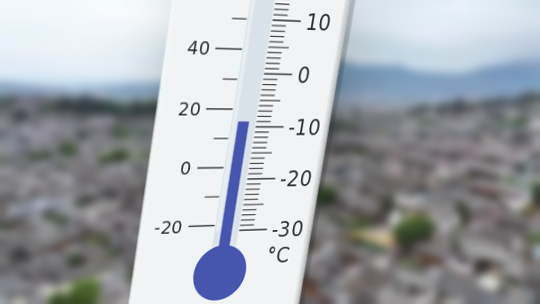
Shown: -9; °C
